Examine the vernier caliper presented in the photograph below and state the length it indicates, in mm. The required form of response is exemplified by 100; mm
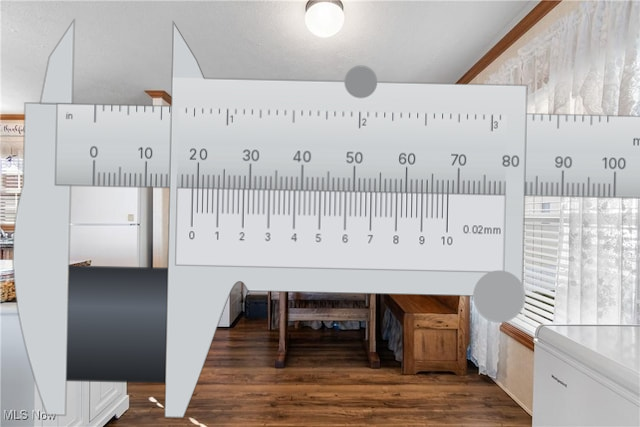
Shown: 19.0; mm
